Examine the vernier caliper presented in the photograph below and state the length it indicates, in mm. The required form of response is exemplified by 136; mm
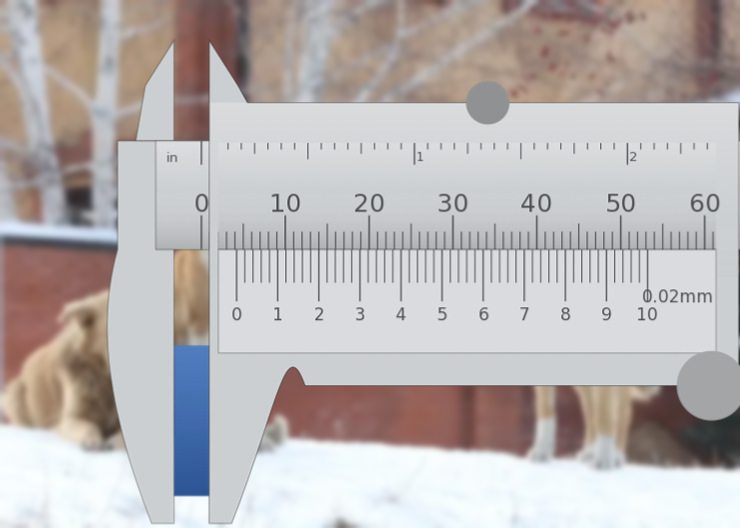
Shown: 4.2; mm
